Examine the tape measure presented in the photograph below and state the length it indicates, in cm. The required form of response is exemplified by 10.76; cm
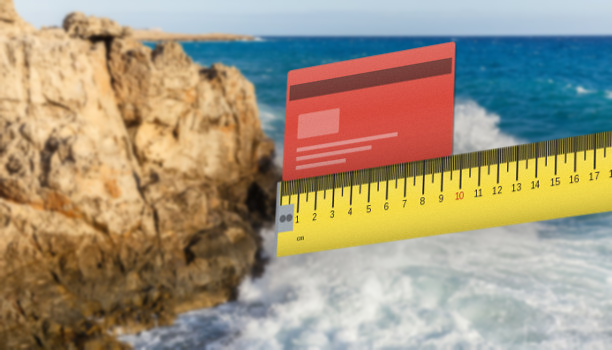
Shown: 9.5; cm
